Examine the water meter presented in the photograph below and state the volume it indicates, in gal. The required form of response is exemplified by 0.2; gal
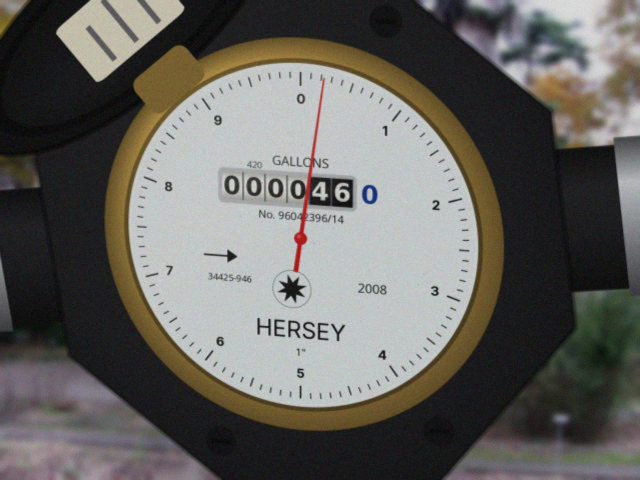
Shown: 460.2; gal
